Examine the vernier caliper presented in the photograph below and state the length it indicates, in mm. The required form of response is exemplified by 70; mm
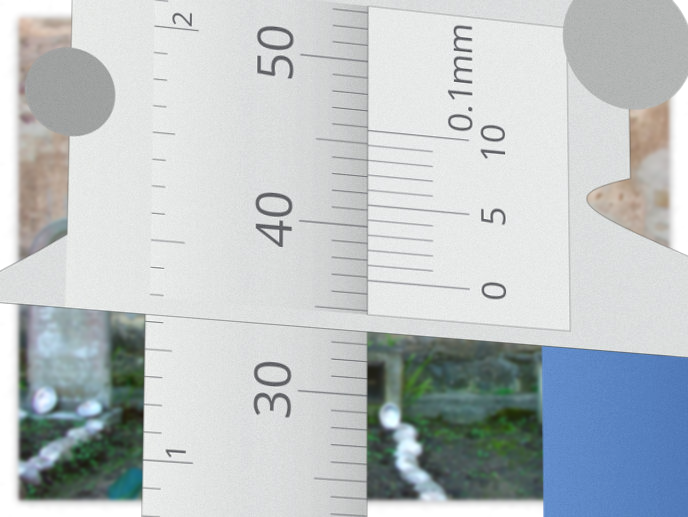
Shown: 36.8; mm
